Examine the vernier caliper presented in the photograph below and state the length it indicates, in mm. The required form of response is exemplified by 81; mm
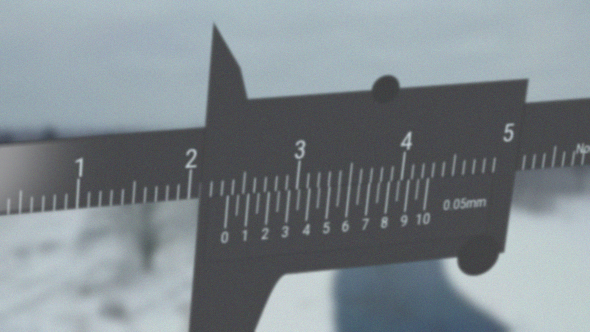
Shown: 23.6; mm
